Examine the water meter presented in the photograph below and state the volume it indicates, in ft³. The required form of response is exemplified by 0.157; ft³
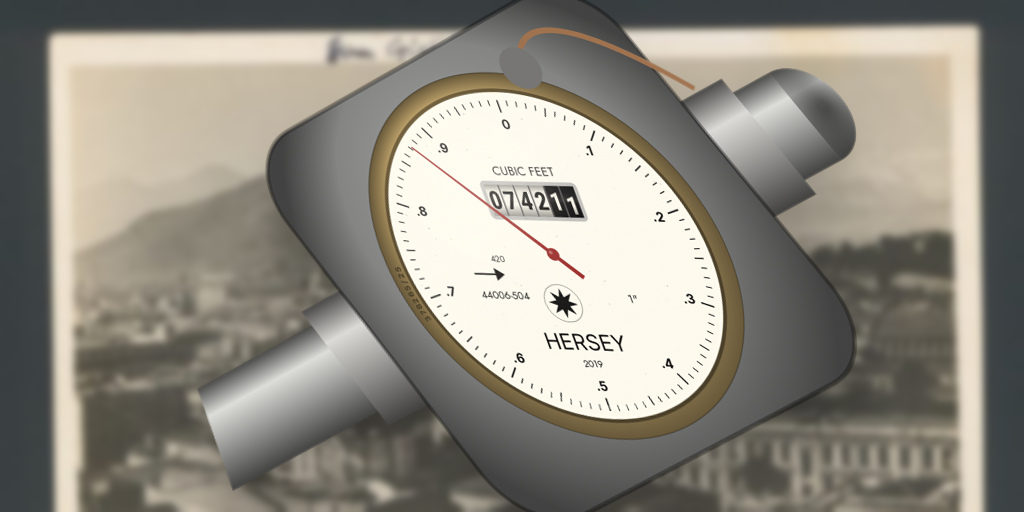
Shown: 74210.87; ft³
